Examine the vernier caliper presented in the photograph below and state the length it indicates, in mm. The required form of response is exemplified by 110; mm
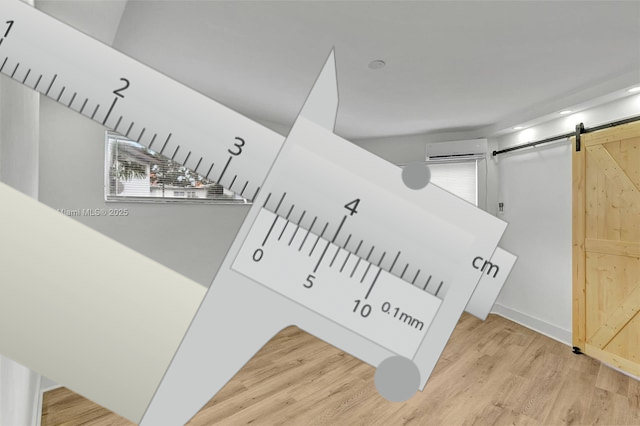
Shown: 35.3; mm
